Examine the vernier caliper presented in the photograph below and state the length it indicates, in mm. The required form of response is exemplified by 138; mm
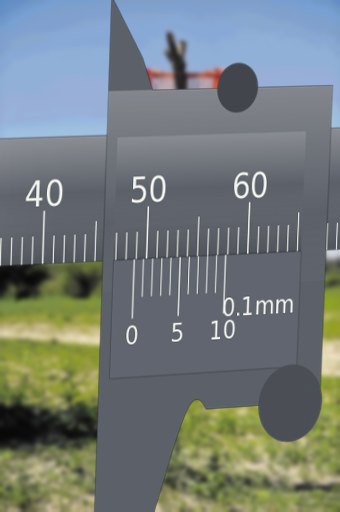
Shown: 48.8; mm
